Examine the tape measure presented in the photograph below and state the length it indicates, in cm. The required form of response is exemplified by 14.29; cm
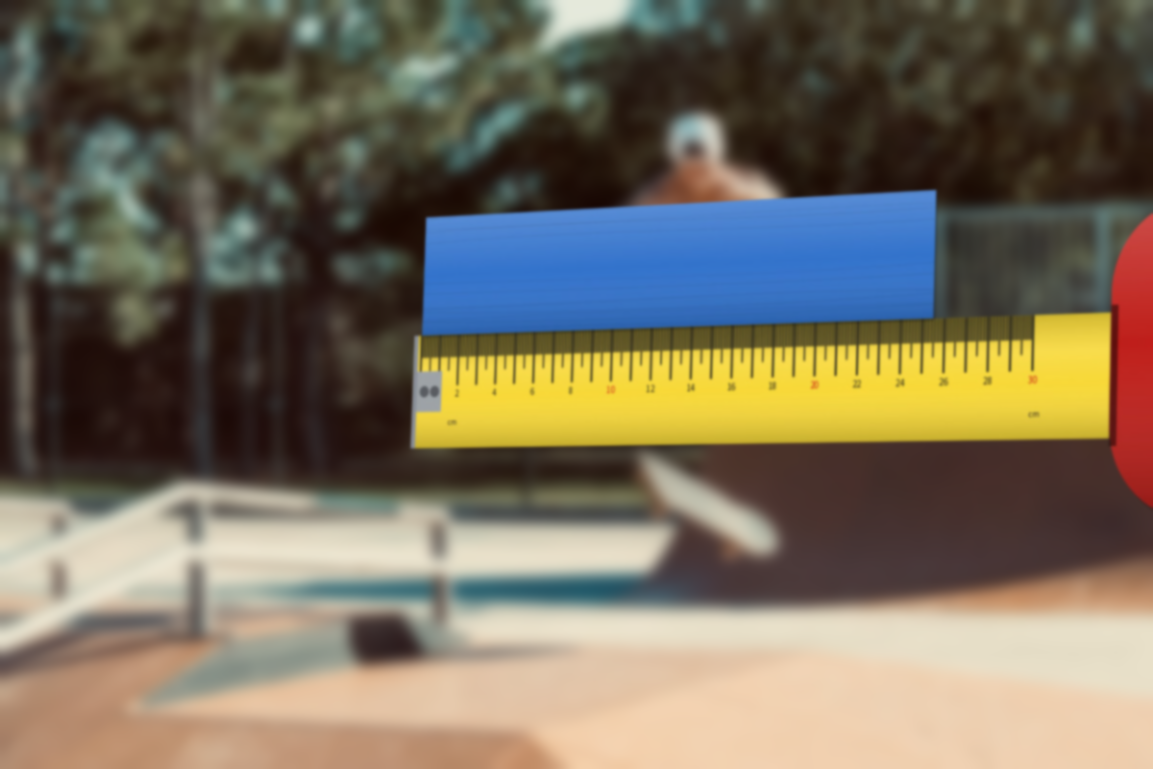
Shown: 25.5; cm
